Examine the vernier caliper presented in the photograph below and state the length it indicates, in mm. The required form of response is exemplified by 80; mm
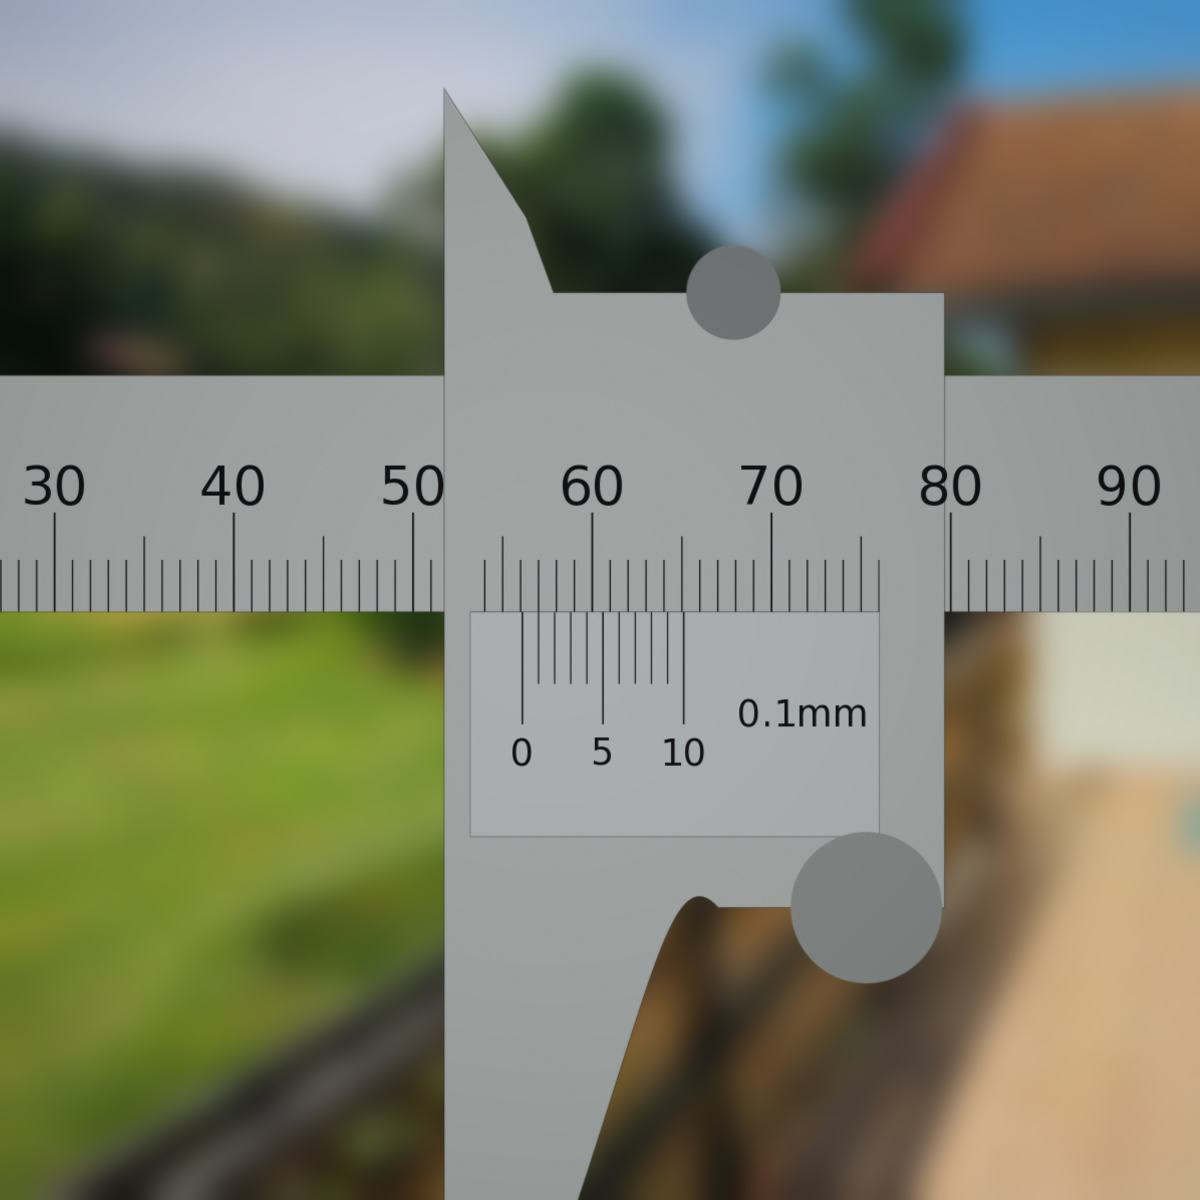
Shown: 56.1; mm
